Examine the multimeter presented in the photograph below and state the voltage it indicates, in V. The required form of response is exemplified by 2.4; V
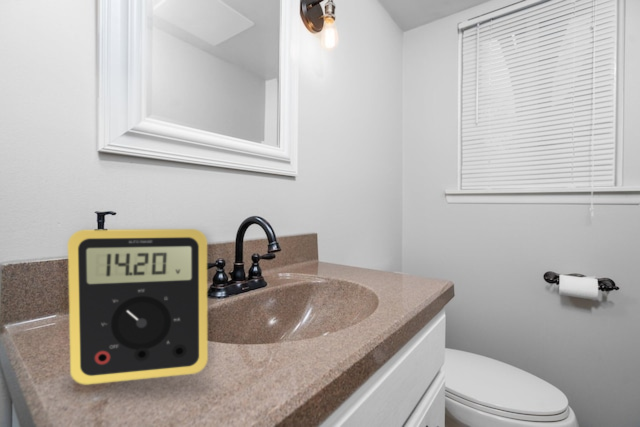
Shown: 14.20; V
